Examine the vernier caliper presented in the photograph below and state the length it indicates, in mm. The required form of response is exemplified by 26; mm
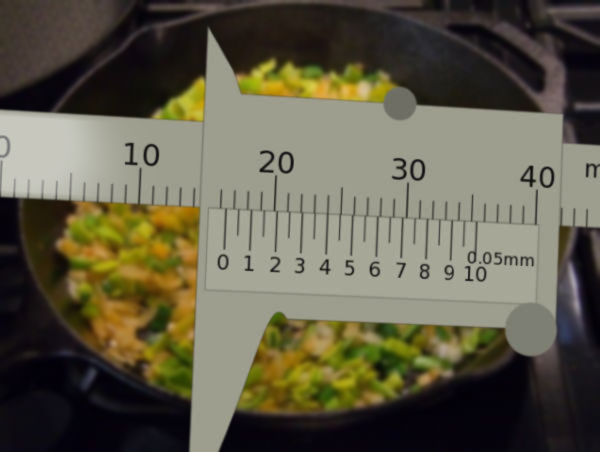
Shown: 16.4; mm
